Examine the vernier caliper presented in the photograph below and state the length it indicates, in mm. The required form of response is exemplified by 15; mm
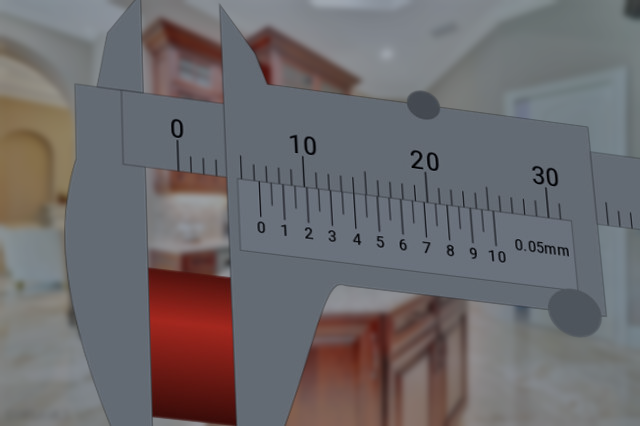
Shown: 6.4; mm
